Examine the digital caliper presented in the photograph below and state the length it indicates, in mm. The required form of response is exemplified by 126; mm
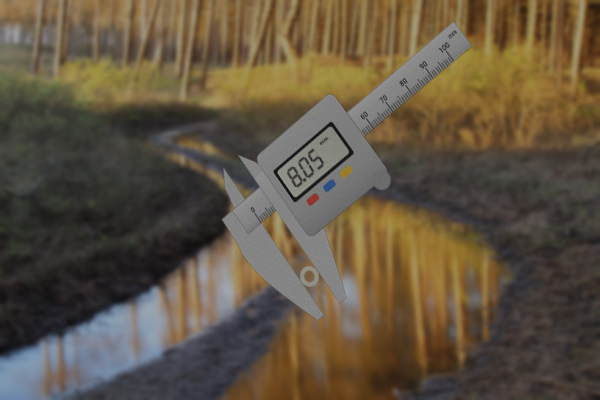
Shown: 8.05; mm
